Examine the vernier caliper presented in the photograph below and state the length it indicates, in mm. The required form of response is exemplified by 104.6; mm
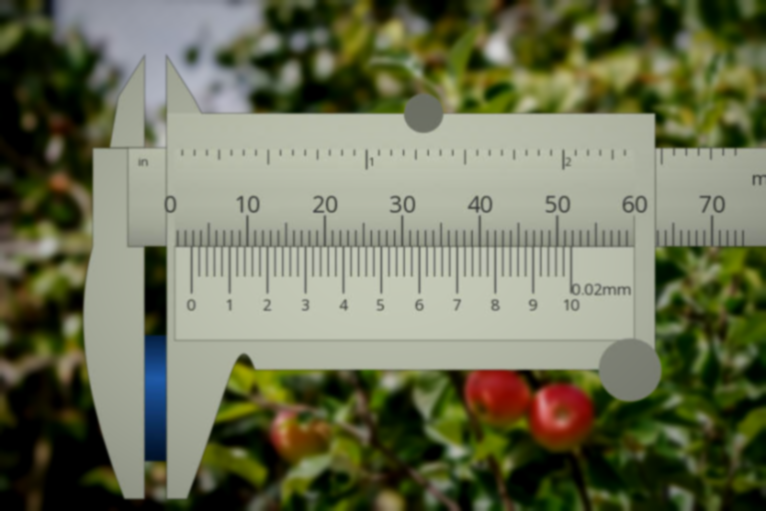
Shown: 2.8; mm
